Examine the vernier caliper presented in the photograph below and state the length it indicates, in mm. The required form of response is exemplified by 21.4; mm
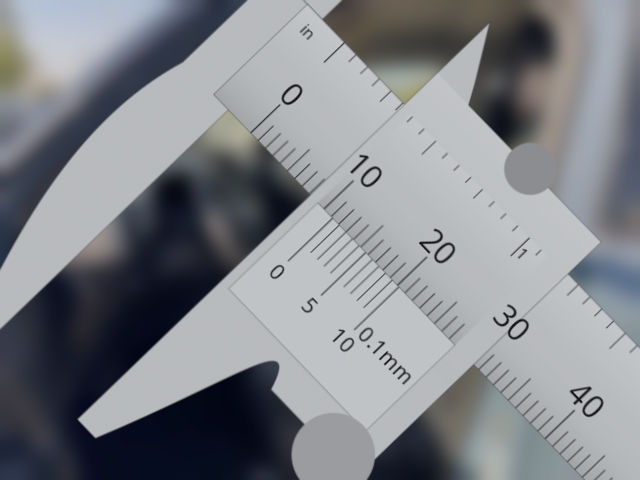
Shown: 11.2; mm
